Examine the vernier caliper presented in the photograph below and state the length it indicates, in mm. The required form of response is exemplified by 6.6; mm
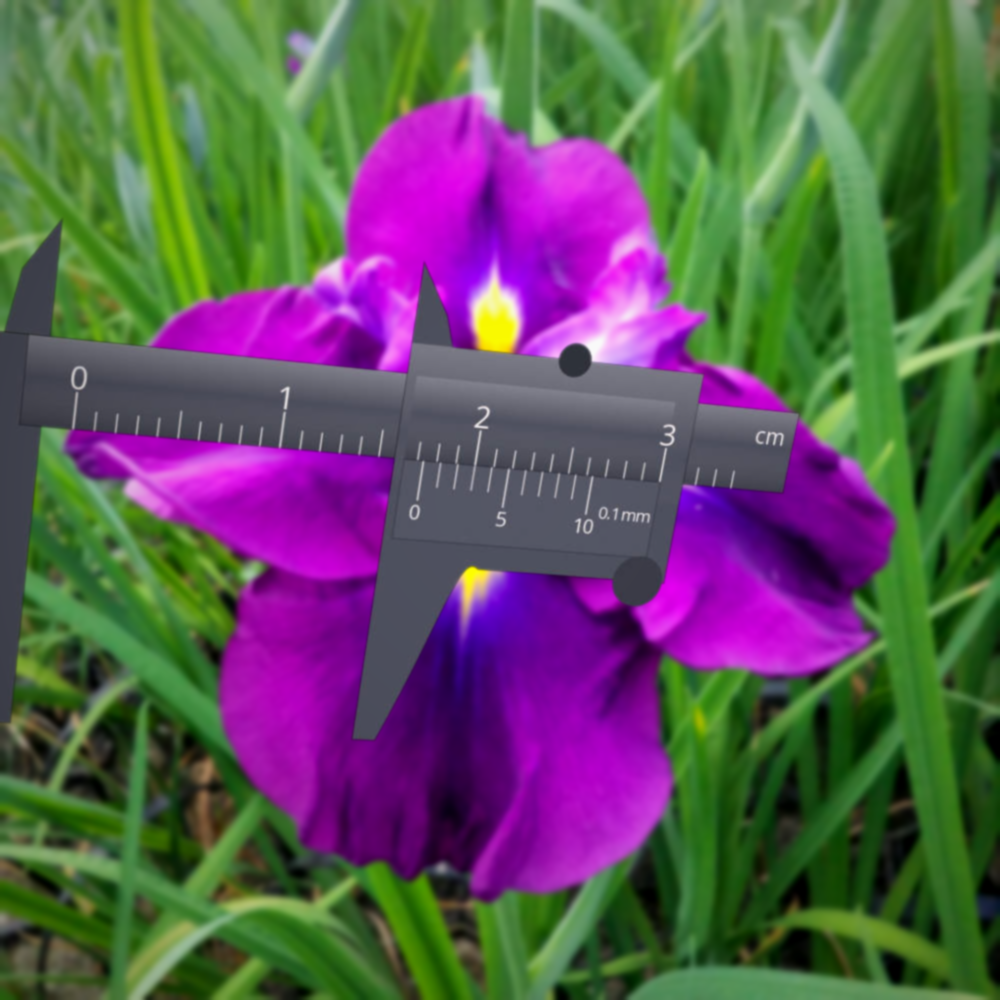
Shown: 17.3; mm
